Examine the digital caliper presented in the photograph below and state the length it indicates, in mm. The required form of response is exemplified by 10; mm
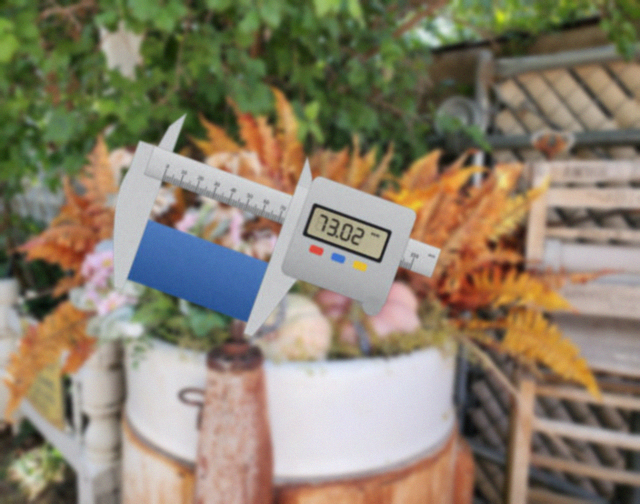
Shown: 73.02; mm
